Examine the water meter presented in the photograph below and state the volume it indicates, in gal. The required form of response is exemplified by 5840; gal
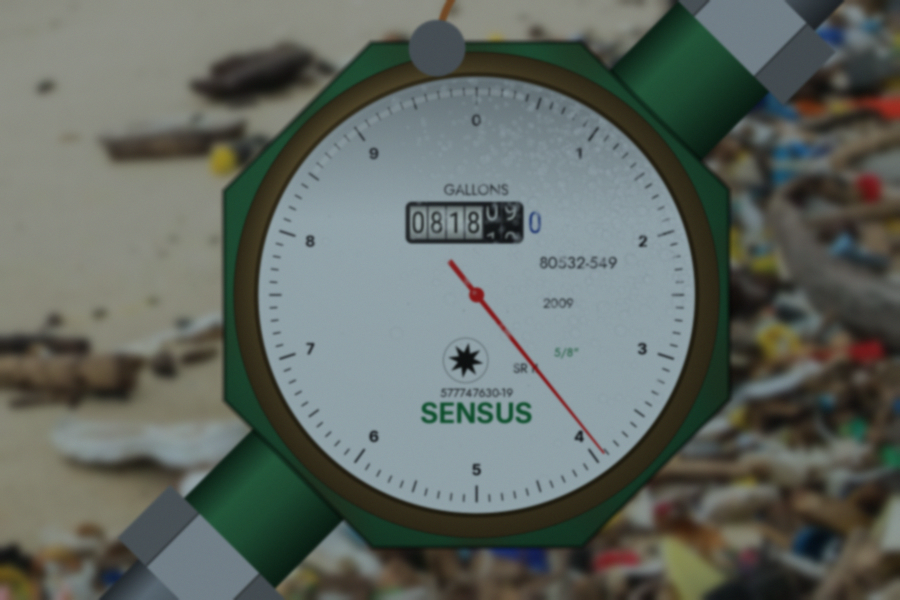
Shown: 818093.9; gal
